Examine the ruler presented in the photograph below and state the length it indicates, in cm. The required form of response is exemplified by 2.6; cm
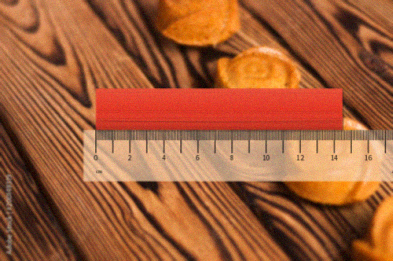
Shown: 14.5; cm
